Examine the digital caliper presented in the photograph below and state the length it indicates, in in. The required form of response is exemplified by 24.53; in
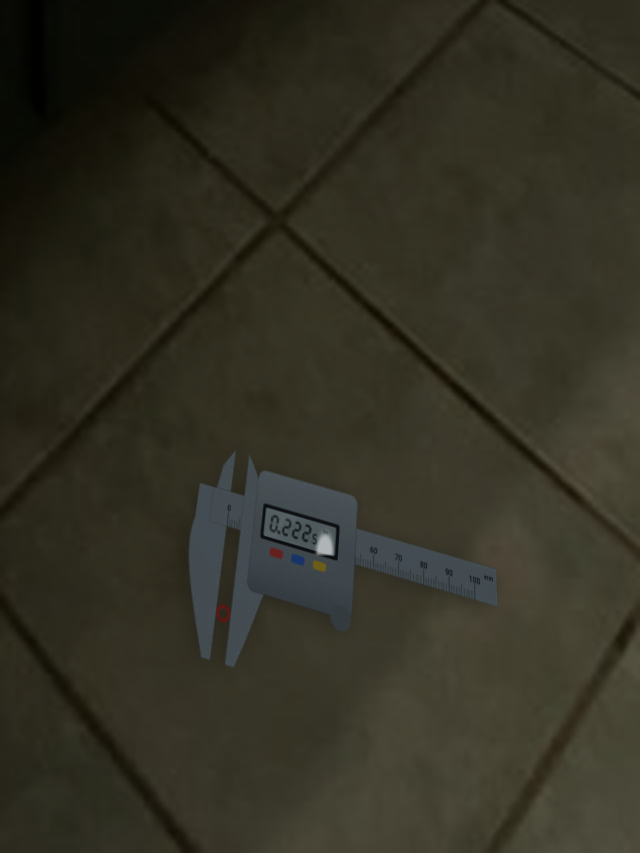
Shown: 0.2225; in
